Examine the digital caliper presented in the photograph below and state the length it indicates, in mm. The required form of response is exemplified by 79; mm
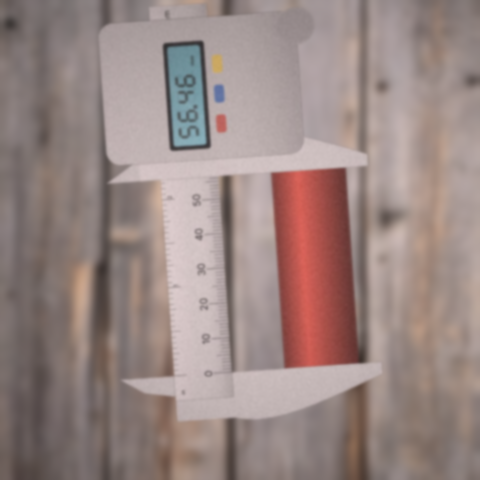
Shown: 56.46; mm
